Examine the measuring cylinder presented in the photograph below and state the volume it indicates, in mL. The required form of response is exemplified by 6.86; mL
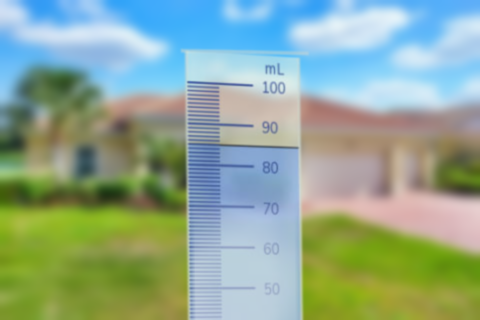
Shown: 85; mL
